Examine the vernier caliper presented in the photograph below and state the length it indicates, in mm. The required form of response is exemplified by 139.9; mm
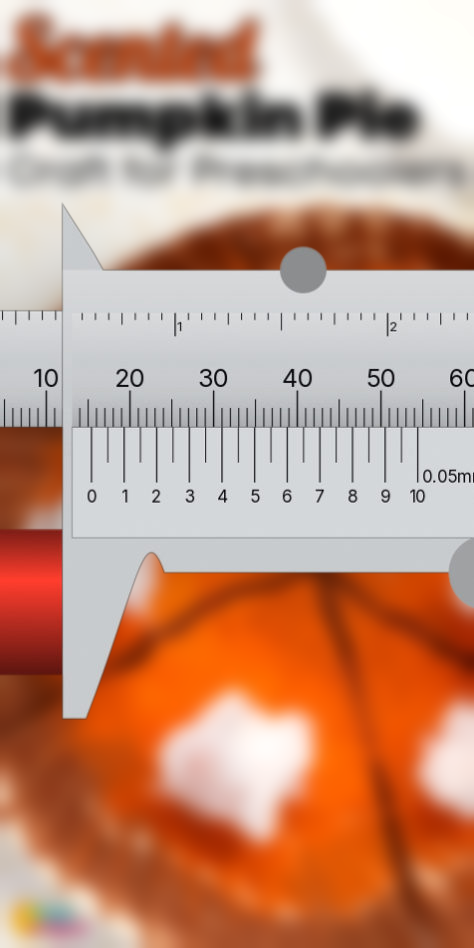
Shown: 15.4; mm
